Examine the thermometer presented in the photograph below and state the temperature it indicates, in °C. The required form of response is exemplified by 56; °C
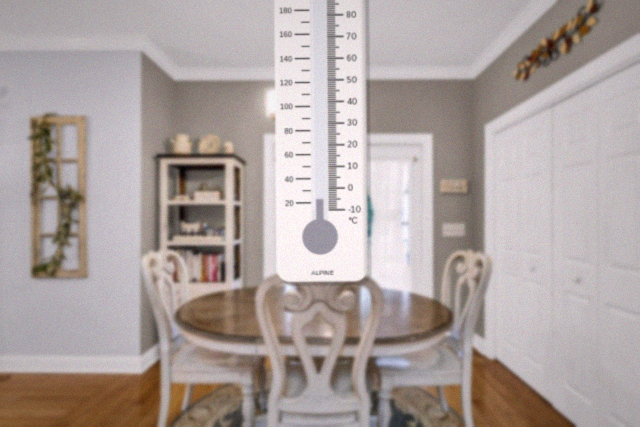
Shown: -5; °C
